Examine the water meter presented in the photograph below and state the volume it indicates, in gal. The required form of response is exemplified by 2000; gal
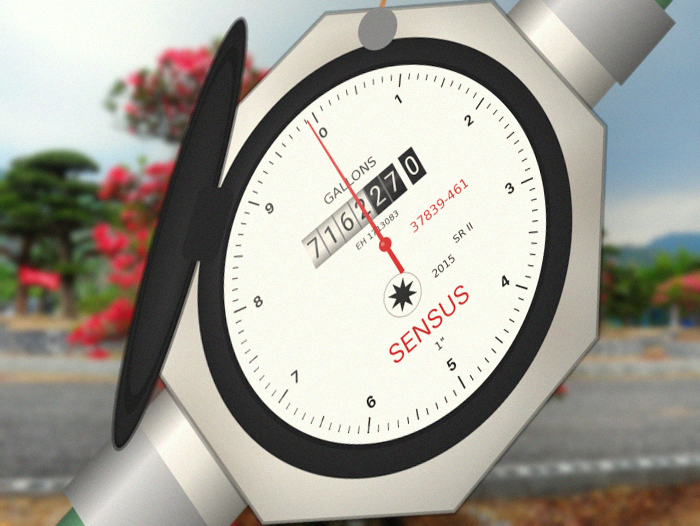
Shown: 7162269.9; gal
